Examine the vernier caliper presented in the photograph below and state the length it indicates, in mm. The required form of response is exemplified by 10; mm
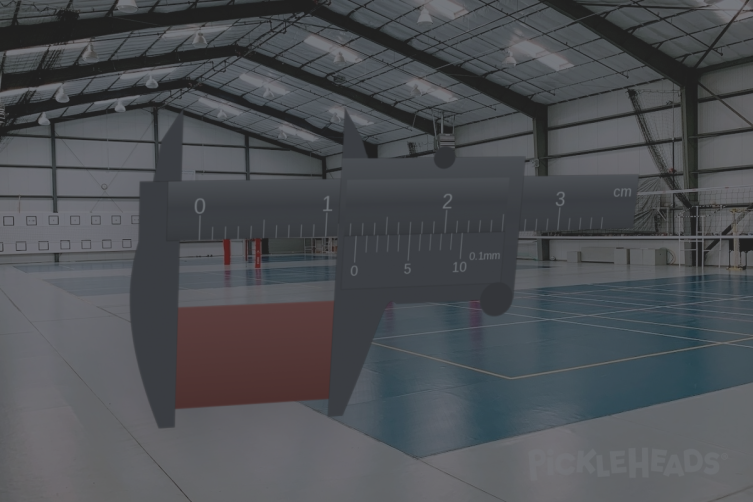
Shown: 12.5; mm
